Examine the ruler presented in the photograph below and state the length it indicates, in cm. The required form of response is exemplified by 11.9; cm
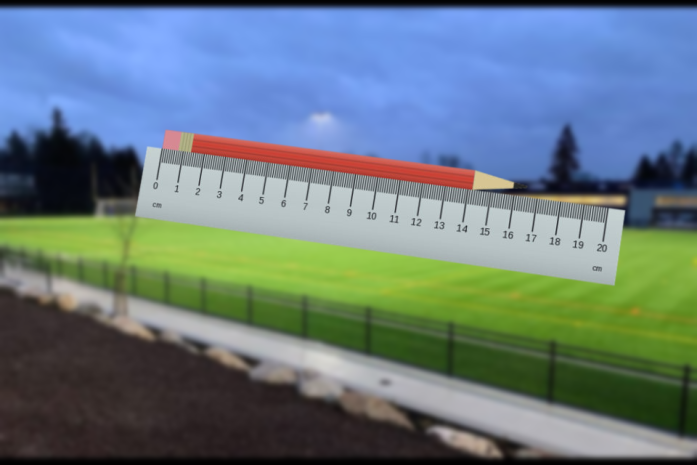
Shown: 16.5; cm
